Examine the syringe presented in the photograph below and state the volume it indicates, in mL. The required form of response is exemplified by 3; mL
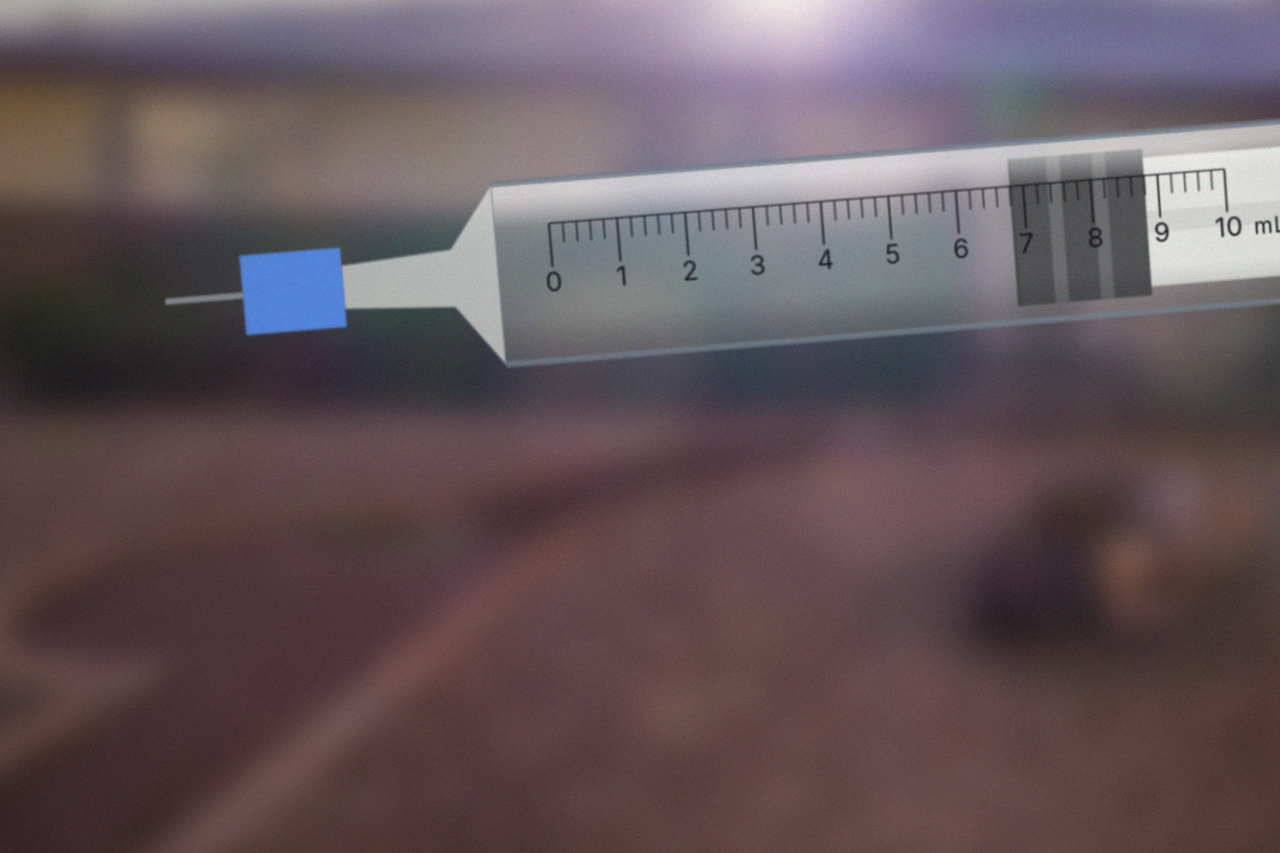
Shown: 6.8; mL
